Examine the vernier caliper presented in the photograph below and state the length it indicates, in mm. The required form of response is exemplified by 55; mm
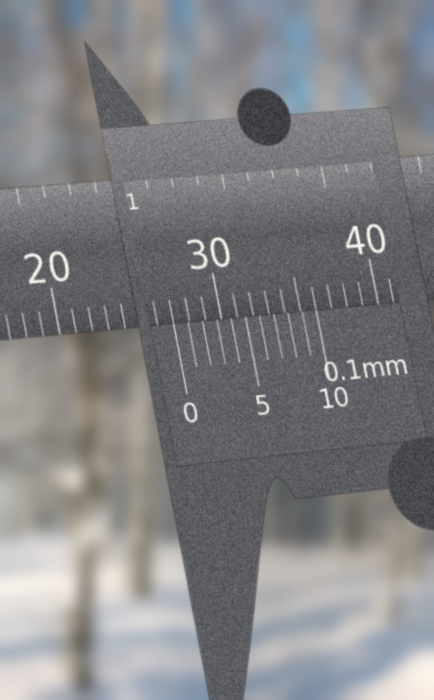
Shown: 27.0; mm
